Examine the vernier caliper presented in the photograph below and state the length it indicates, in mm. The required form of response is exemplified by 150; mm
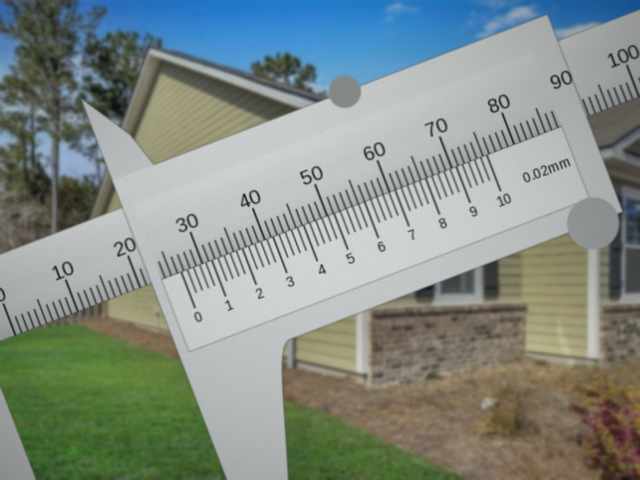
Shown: 26.6; mm
